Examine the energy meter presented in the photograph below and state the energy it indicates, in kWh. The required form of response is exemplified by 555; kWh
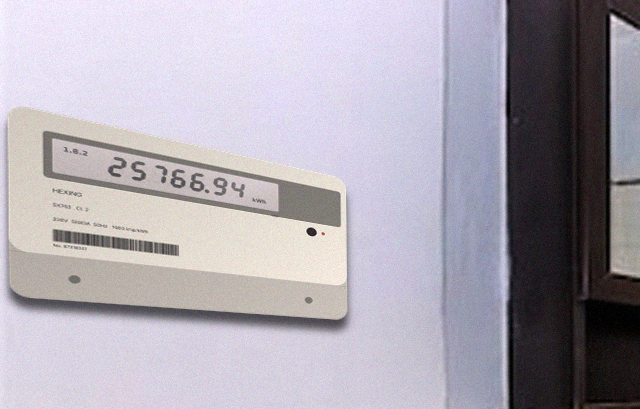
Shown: 25766.94; kWh
